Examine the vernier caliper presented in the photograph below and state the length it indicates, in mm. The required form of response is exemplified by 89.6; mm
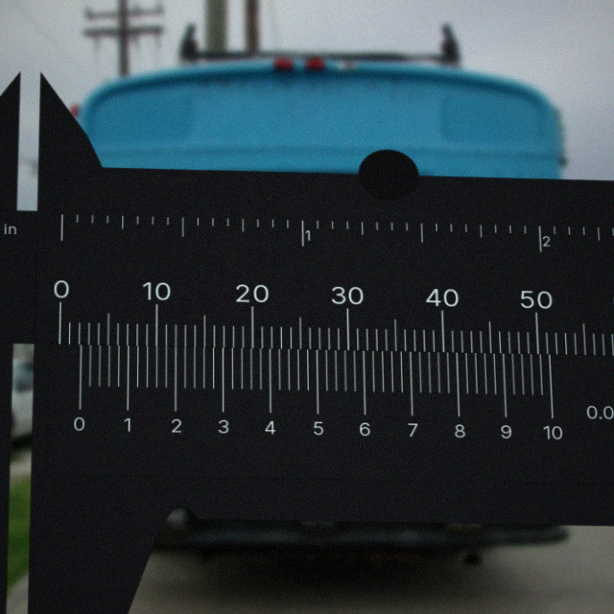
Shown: 2.2; mm
